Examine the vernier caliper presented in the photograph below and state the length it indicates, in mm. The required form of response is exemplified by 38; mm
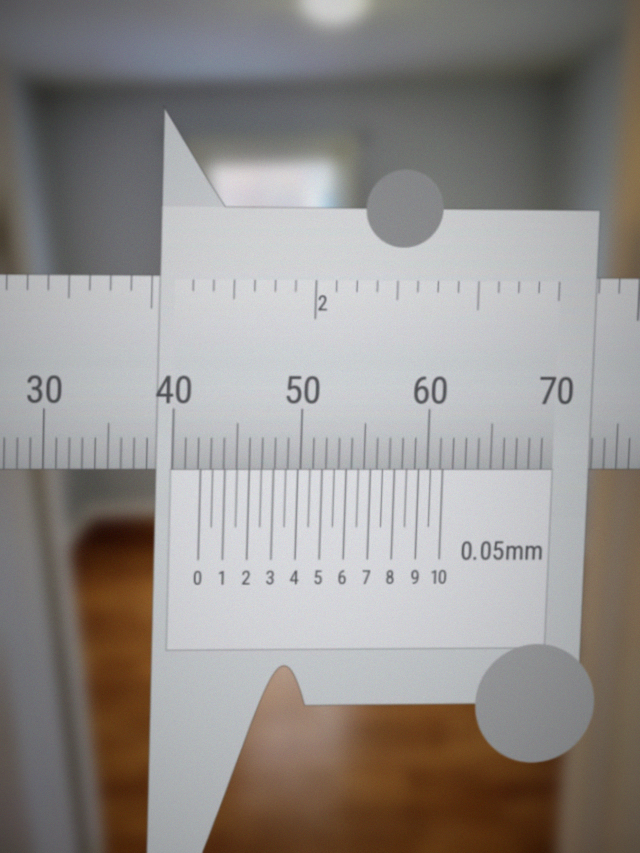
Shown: 42.2; mm
